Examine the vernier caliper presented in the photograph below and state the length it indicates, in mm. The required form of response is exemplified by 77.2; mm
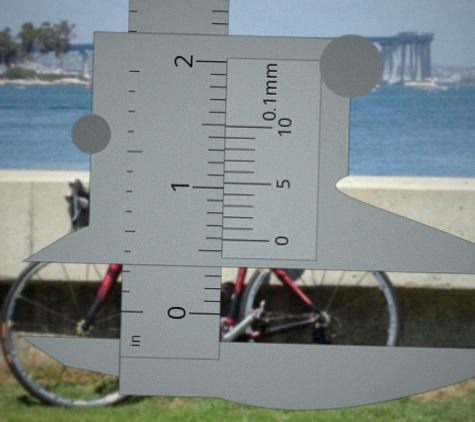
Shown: 5.9; mm
